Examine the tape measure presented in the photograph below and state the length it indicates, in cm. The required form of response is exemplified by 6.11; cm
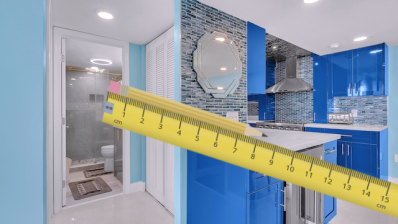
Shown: 8.5; cm
